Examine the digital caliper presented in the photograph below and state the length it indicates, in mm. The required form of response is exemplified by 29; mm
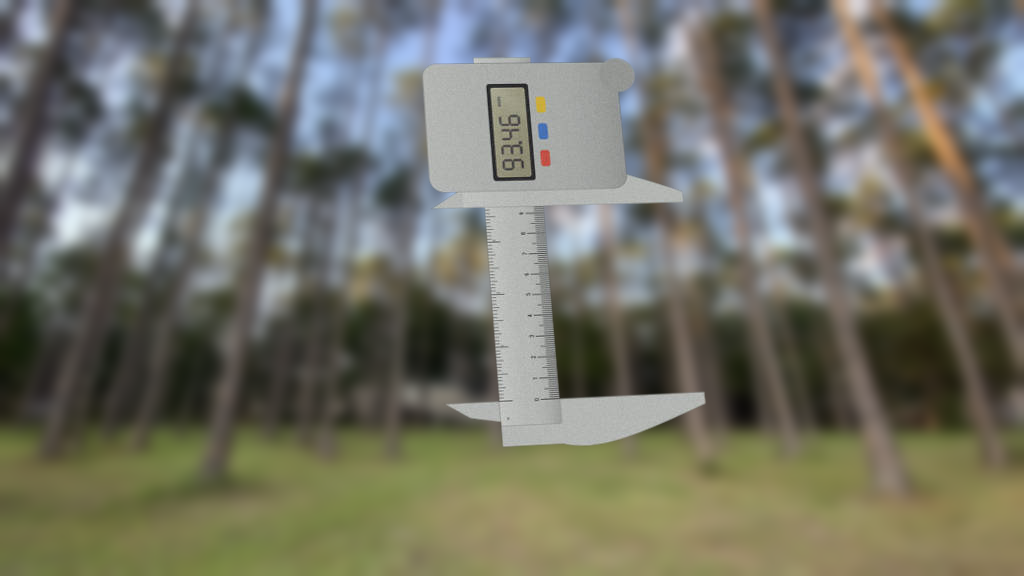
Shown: 93.46; mm
